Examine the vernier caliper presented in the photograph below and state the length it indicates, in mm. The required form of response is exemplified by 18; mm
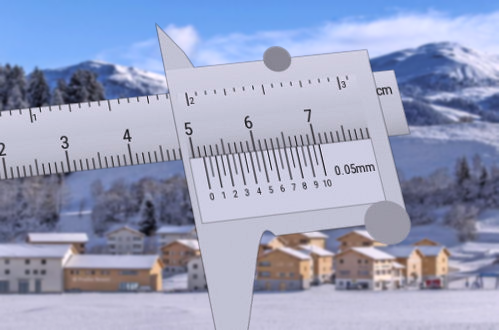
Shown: 51.6; mm
